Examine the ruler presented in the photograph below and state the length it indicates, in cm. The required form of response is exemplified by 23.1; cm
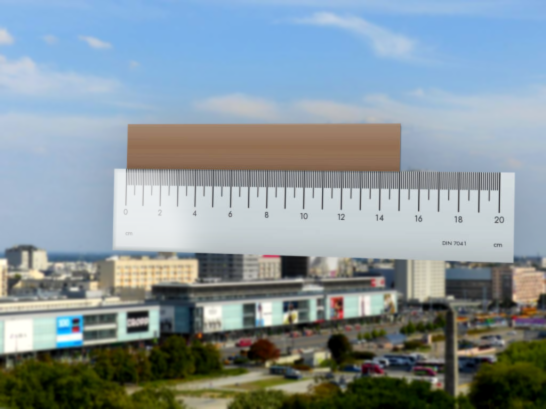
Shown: 15; cm
